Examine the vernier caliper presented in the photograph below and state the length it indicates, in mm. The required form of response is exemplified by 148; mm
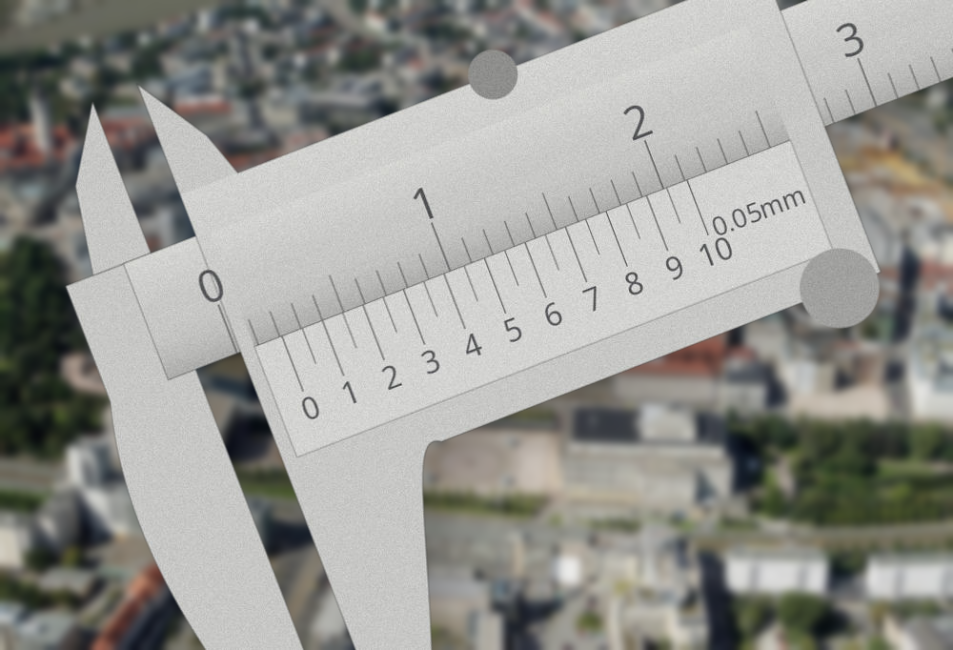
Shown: 2.10; mm
